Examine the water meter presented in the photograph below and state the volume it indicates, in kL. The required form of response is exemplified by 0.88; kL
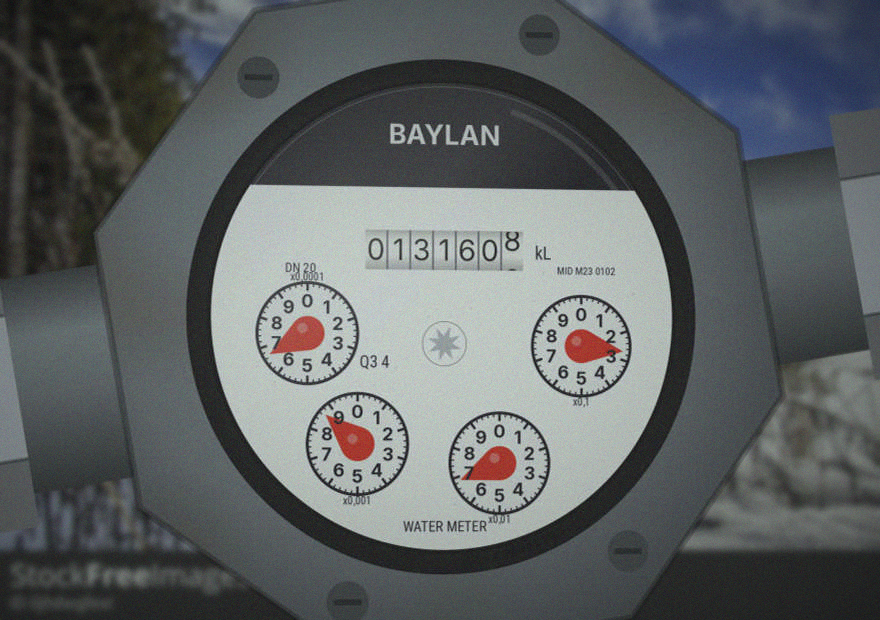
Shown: 131608.2686; kL
